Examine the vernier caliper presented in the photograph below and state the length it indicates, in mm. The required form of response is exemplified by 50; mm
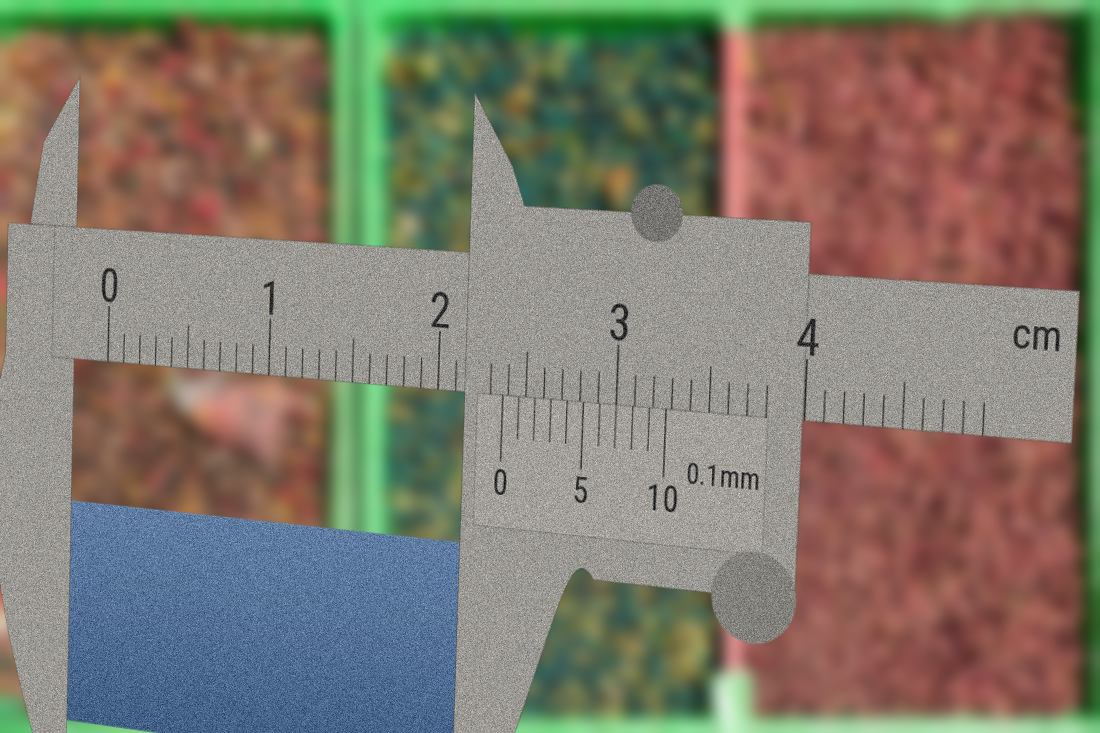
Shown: 23.7; mm
